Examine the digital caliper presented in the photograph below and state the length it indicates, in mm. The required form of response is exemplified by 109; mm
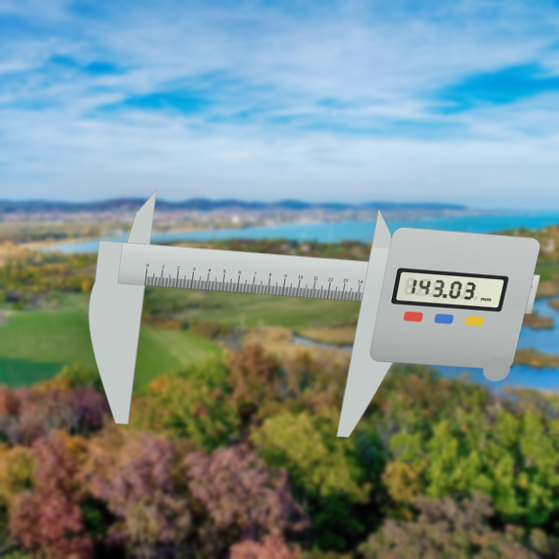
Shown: 143.03; mm
